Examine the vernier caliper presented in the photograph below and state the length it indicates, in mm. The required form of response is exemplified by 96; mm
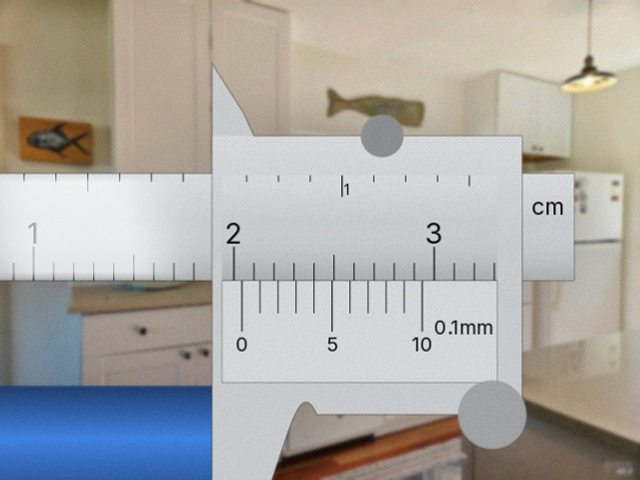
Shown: 20.4; mm
